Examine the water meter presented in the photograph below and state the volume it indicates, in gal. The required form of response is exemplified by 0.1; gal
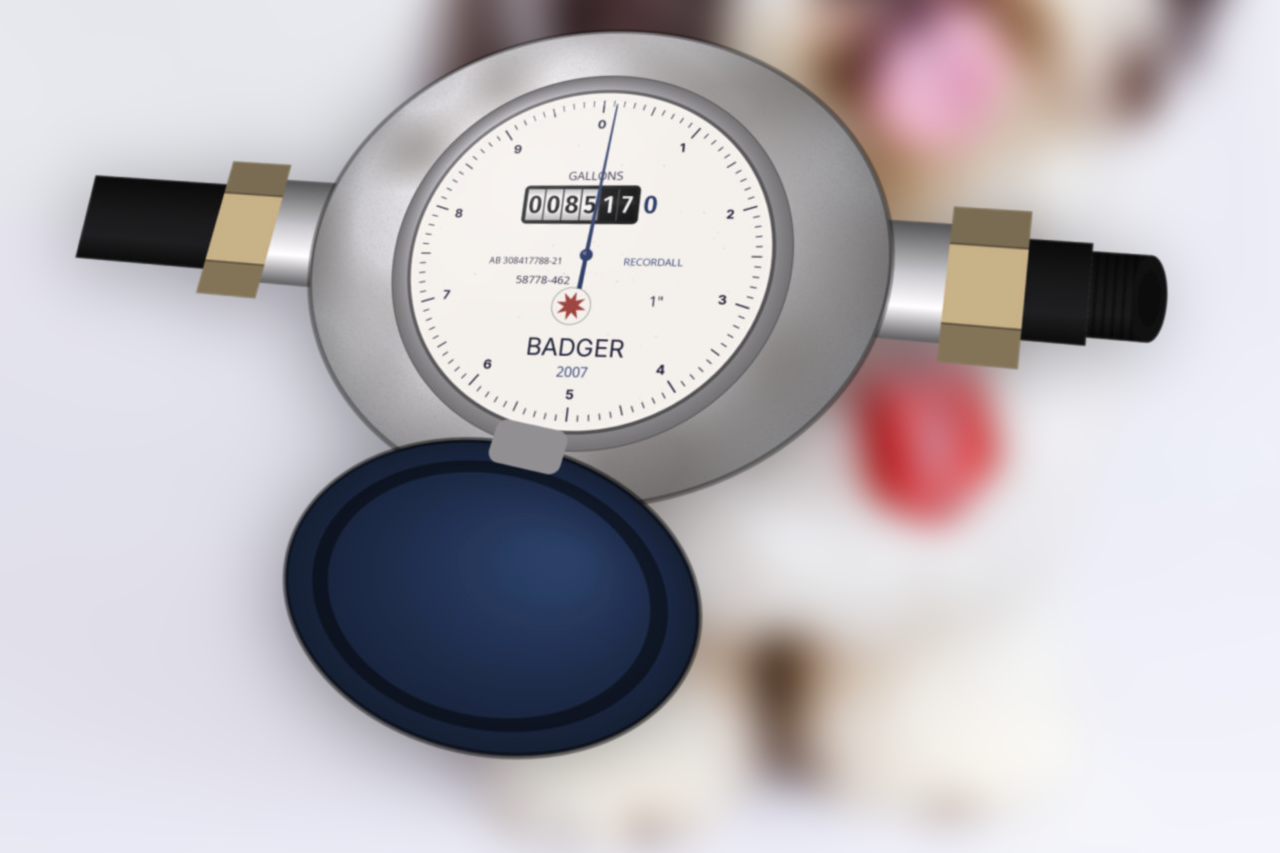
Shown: 85170.1; gal
